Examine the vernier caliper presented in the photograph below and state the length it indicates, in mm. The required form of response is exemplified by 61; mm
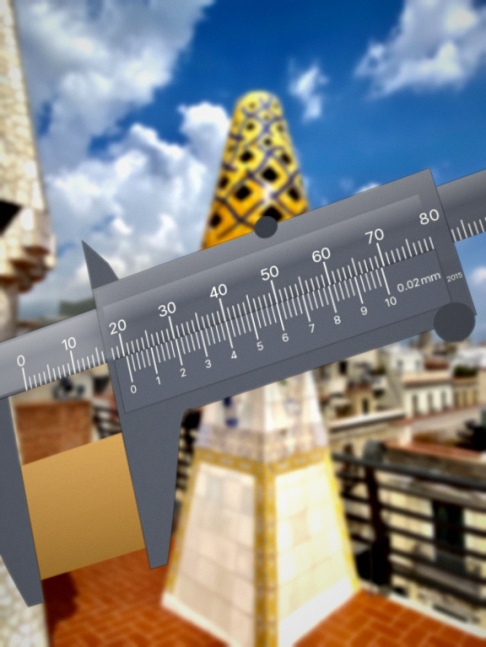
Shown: 20.5; mm
